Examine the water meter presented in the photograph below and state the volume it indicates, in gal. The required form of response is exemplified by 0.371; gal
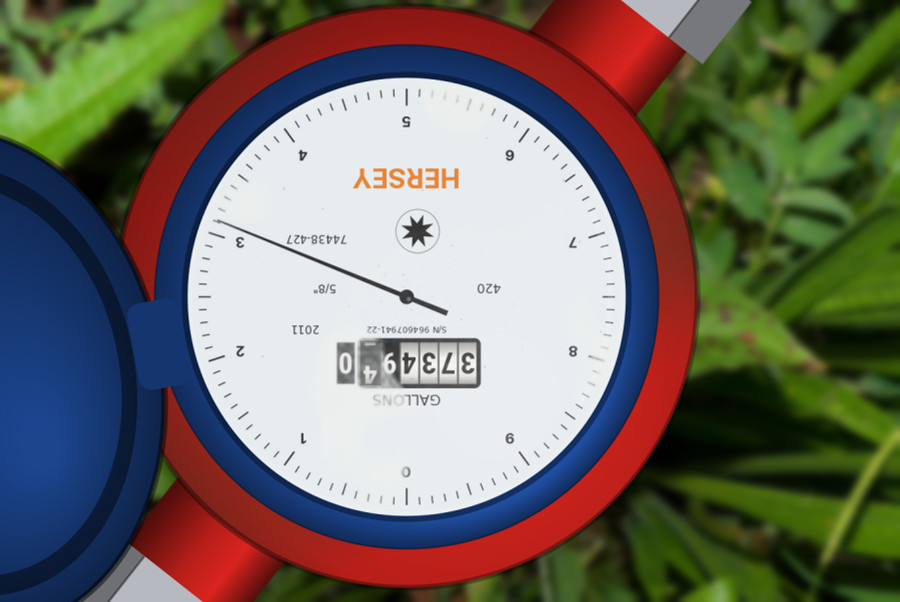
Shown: 3734943.1; gal
